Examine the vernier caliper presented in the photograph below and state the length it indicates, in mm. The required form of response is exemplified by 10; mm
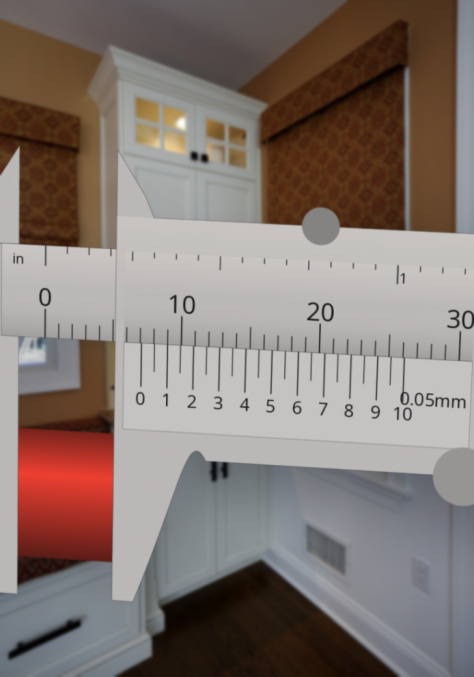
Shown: 7.1; mm
